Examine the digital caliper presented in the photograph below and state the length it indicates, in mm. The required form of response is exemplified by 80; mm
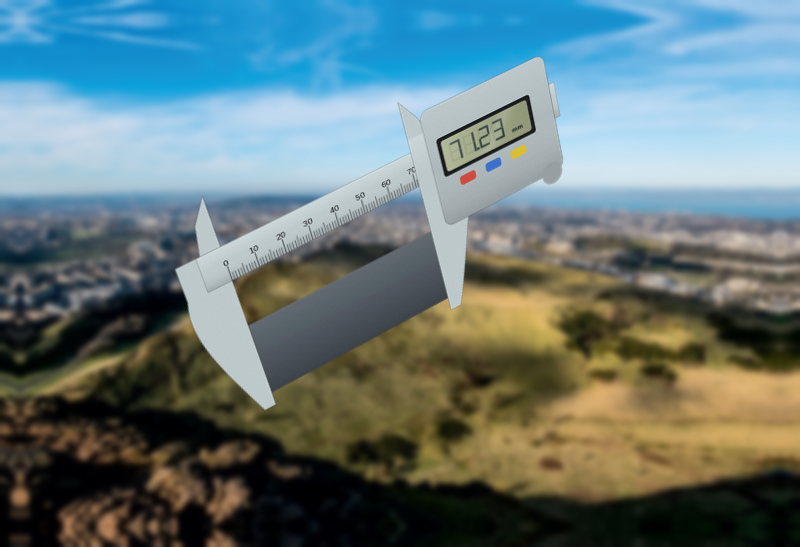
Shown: 71.23; mm
